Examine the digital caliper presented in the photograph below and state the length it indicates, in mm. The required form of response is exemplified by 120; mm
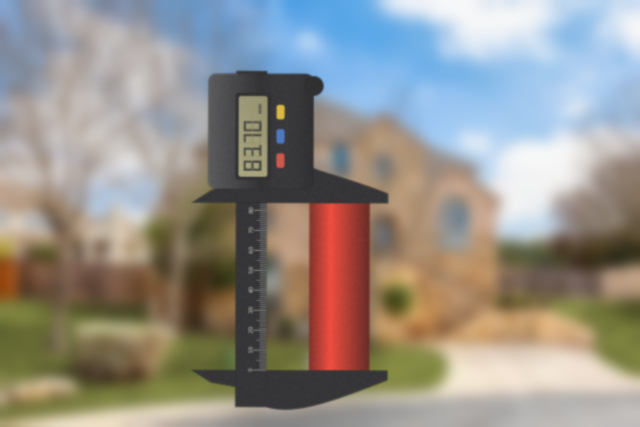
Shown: 83.70; mm
